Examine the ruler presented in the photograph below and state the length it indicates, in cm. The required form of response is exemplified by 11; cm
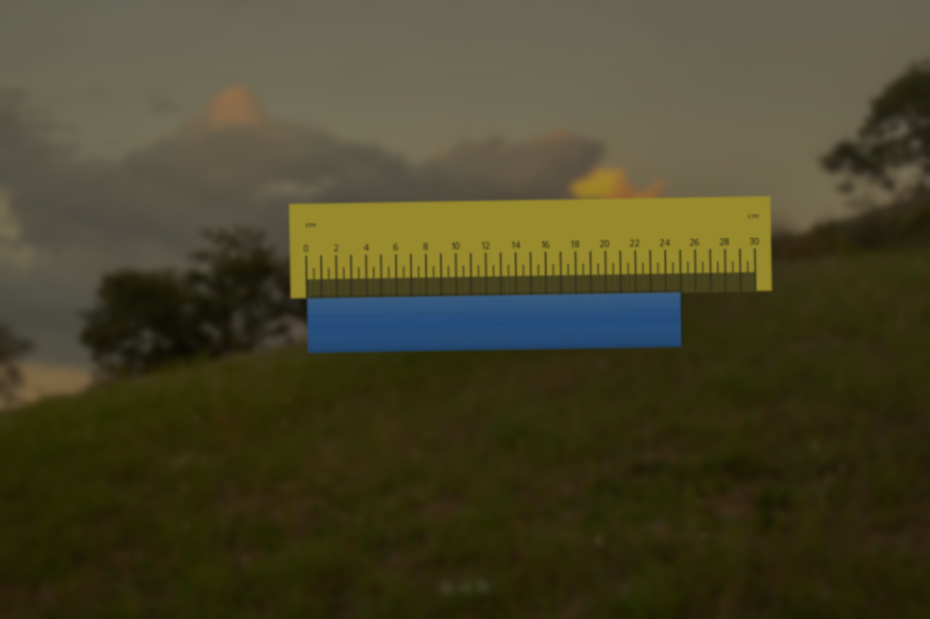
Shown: 25; cm
